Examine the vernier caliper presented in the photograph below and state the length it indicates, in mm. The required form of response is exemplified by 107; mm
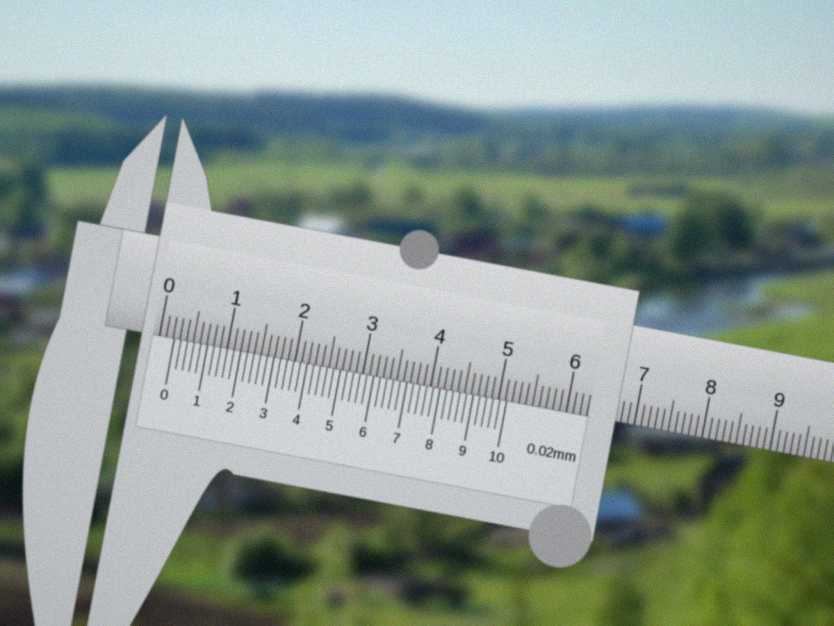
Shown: 2.2; mm
